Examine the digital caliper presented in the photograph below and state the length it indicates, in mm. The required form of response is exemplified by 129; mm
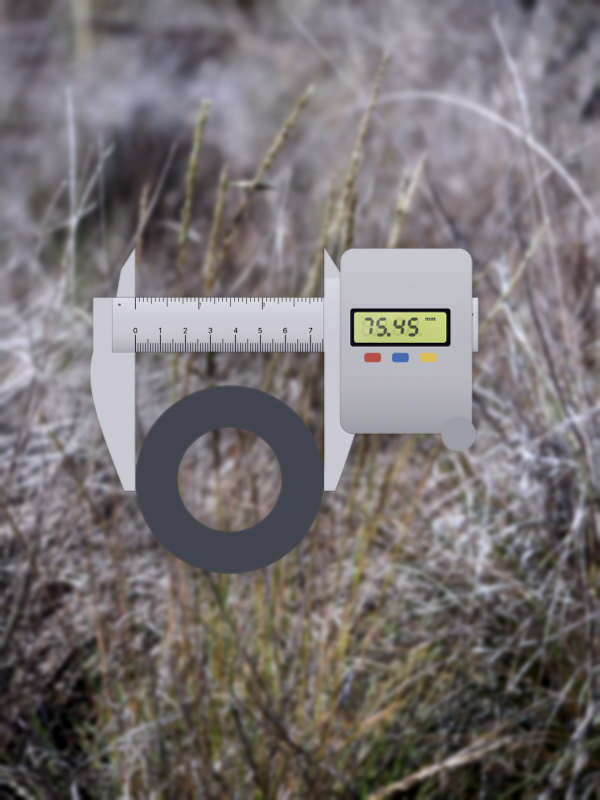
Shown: 75.45; mm
